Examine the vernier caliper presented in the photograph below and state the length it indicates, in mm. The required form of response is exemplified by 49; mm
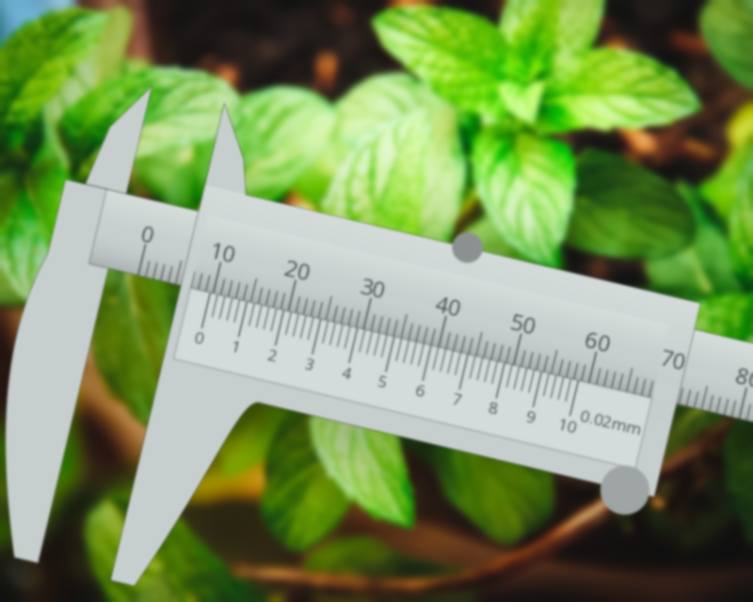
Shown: 9.6; mm
